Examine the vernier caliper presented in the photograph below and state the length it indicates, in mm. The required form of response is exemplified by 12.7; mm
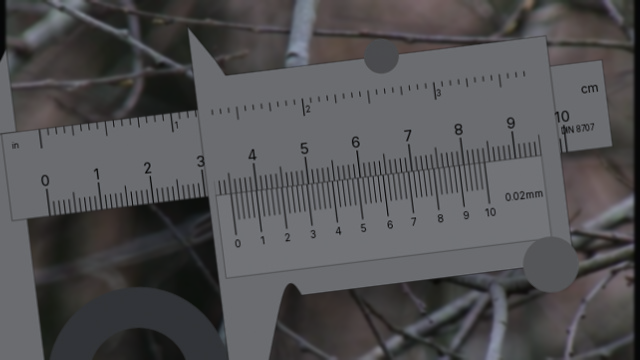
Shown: 35.0; mm
